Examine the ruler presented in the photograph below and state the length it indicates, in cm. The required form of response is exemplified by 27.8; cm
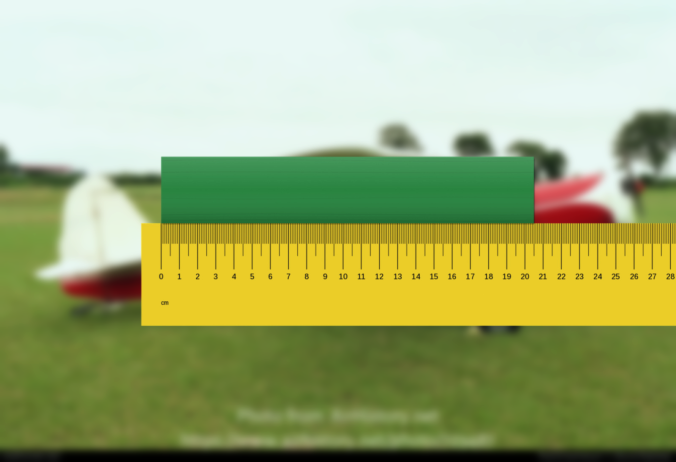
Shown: 20.5; cm
